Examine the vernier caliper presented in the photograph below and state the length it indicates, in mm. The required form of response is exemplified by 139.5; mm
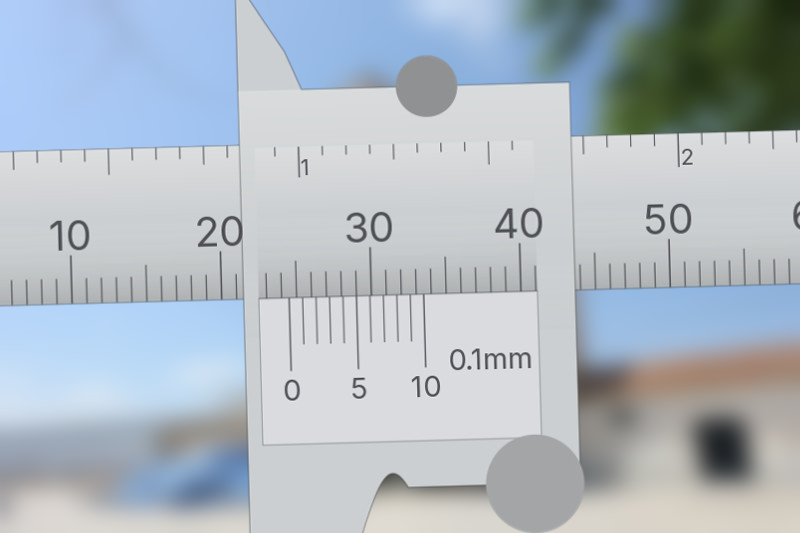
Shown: 24.5; mm
